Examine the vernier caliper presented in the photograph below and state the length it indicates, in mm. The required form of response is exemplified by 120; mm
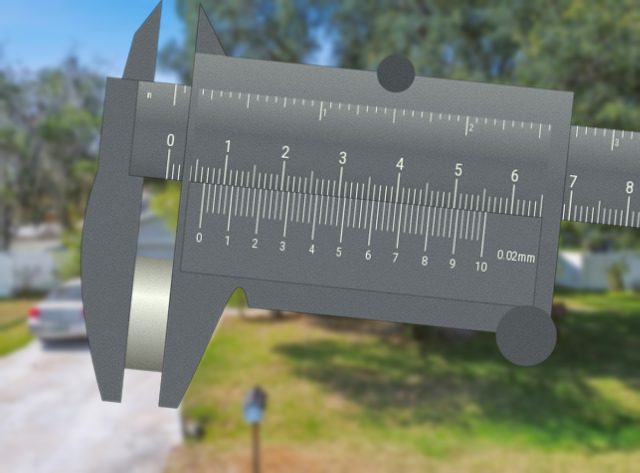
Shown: 6.6; mm
